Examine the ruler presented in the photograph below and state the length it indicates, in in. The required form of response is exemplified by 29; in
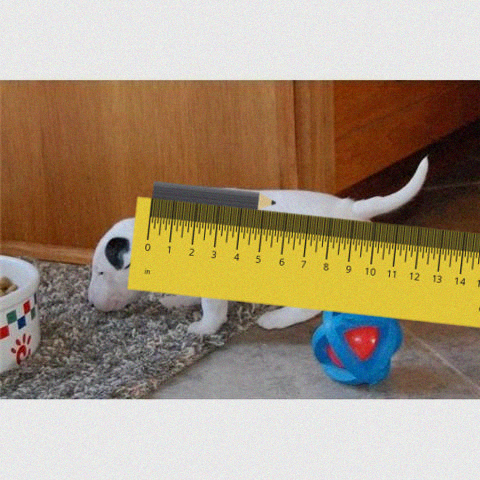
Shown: 5.5; in
